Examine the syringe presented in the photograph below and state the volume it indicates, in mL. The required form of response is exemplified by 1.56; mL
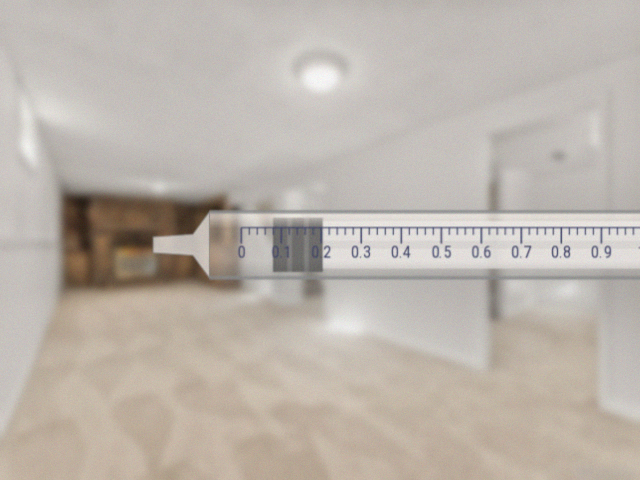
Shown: 0.08; mL
